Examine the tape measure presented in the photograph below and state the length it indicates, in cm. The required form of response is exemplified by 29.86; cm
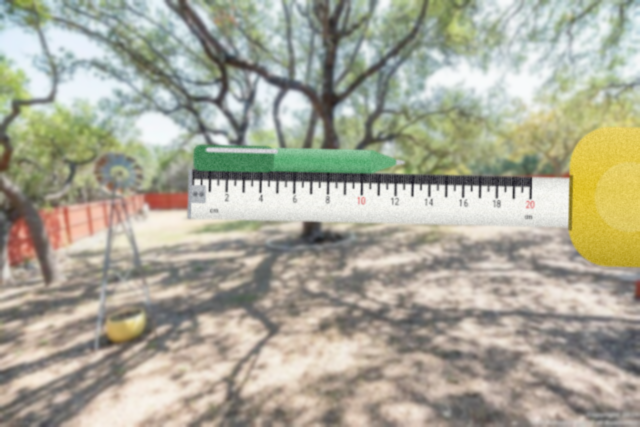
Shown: 12.5; cm
